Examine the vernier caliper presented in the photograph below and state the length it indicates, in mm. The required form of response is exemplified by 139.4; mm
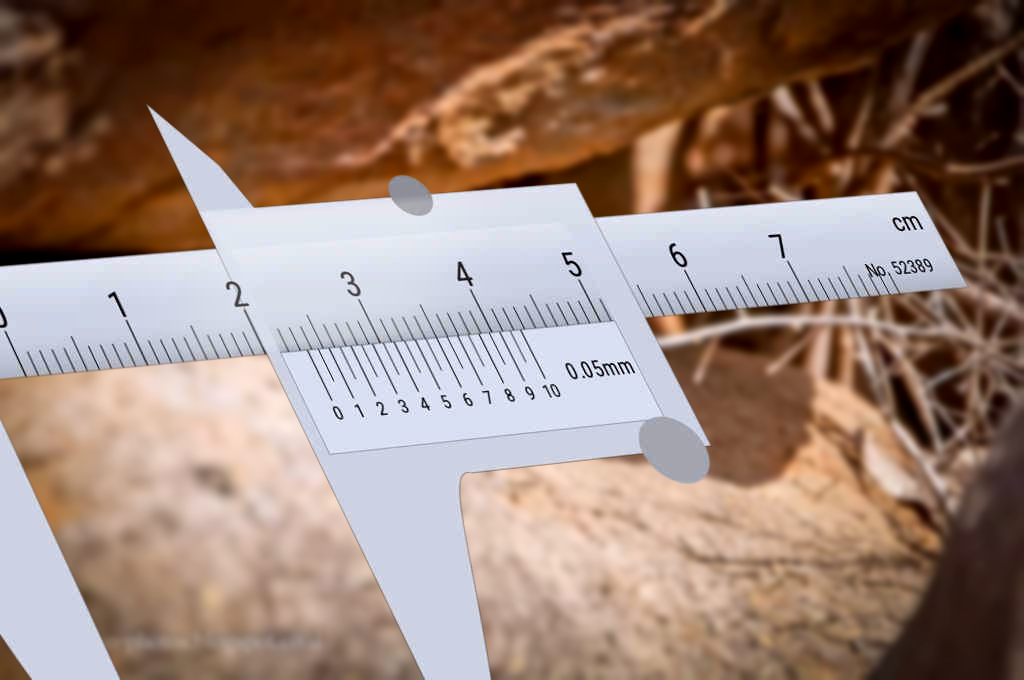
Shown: 23.6; mm
